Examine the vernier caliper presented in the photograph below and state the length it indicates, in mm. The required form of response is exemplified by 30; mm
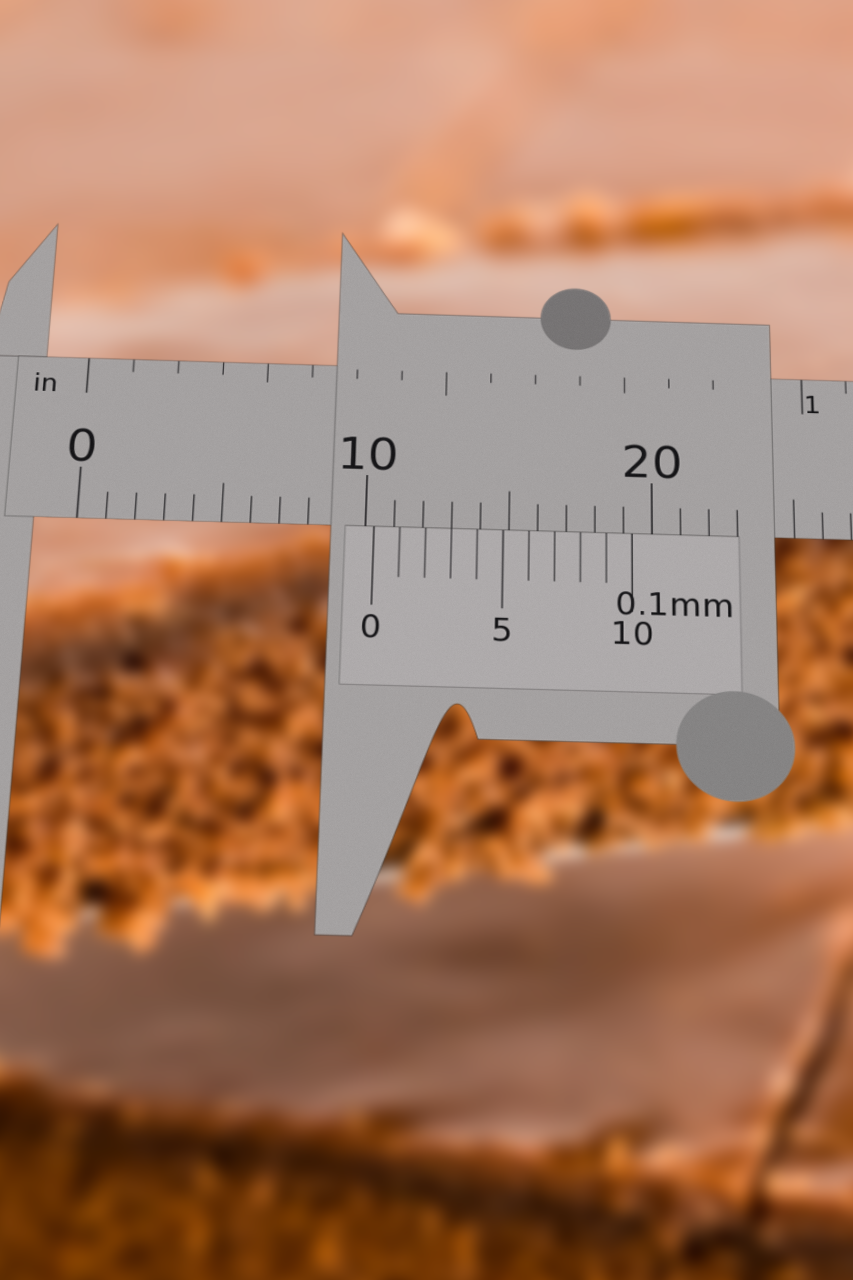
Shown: 10.3; mm
